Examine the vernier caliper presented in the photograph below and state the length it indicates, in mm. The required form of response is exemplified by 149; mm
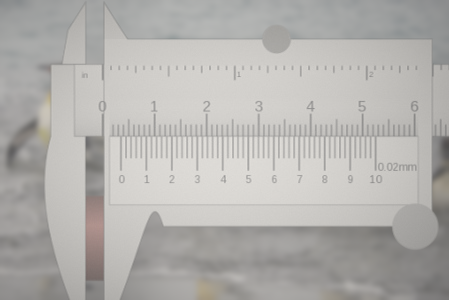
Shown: 3.5; mm
